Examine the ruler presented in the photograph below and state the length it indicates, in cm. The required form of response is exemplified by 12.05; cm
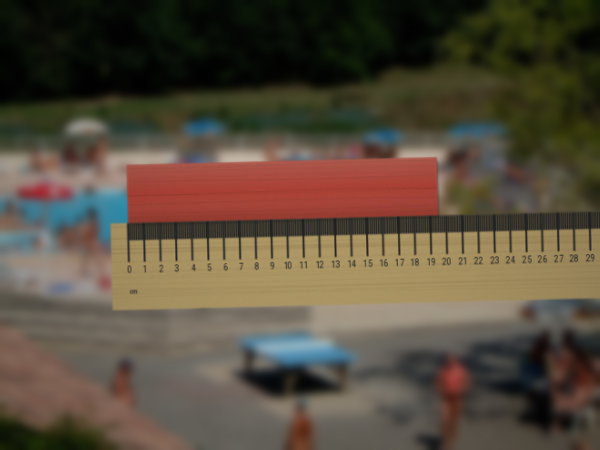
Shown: 19.5; cm
